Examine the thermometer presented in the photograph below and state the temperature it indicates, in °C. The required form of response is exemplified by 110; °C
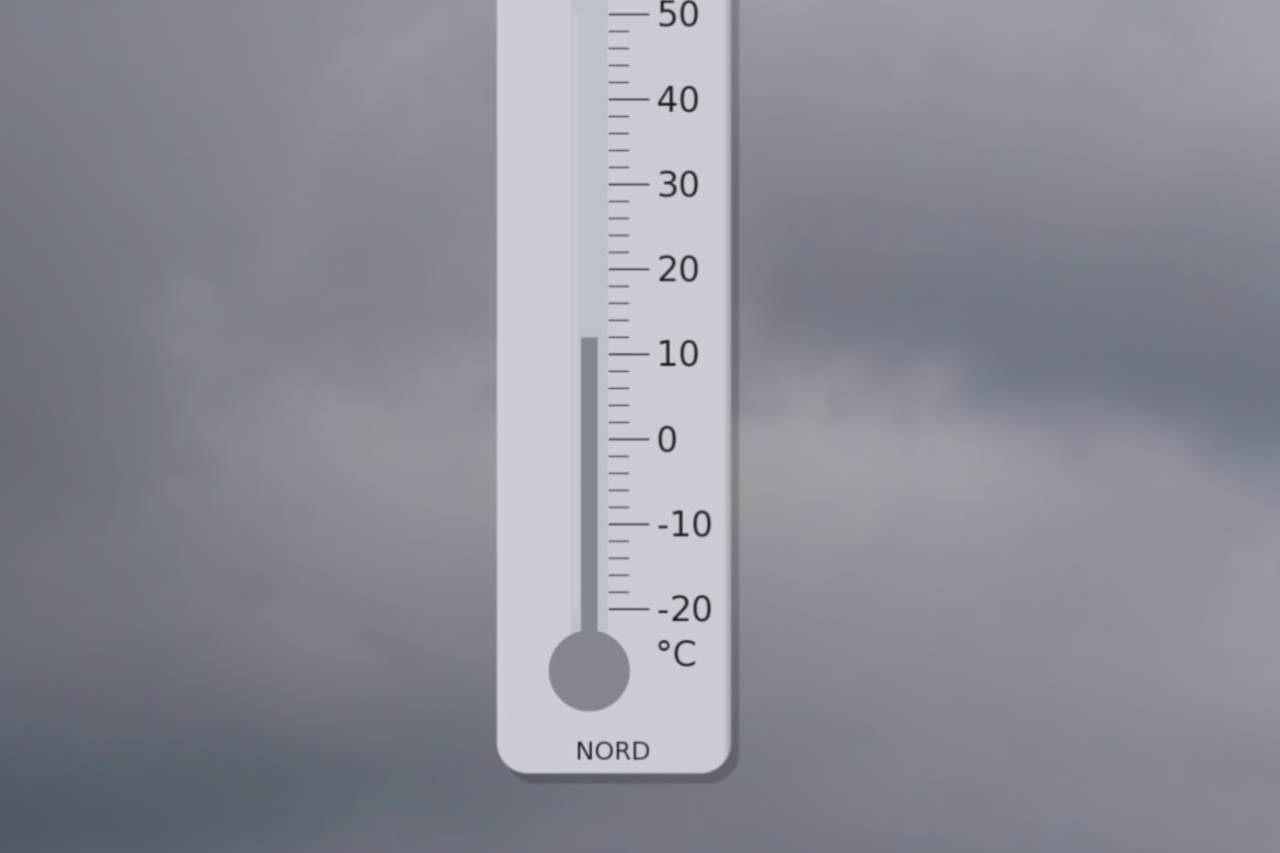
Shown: 12; °C
